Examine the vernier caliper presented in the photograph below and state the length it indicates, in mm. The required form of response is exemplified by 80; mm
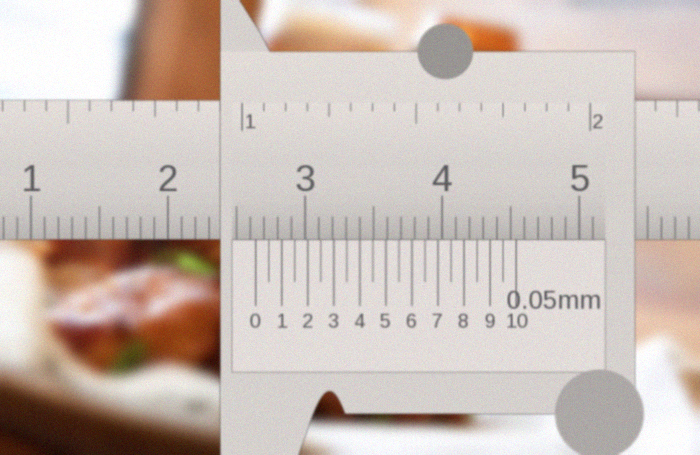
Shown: 26.4; mm
